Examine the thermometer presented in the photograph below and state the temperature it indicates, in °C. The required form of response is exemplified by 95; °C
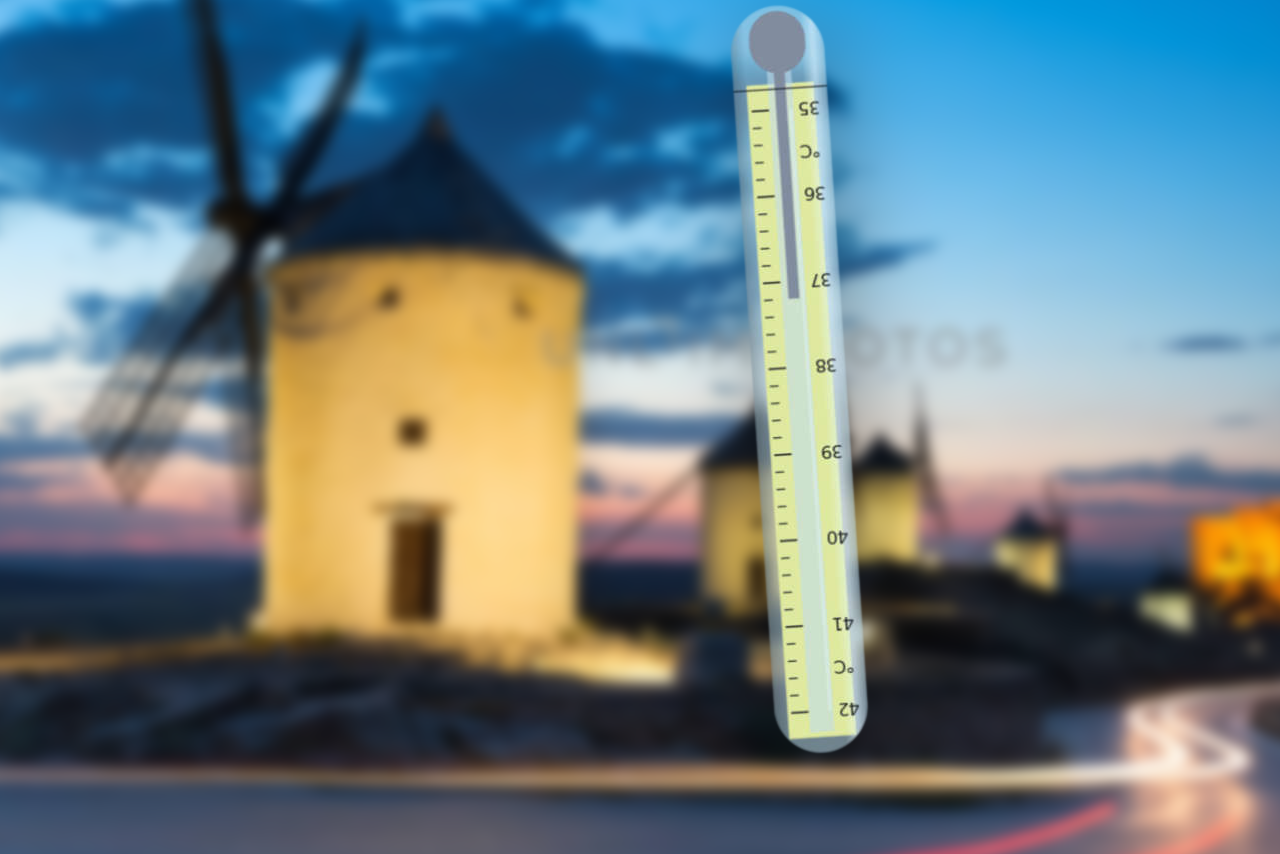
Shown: 37.2; °C
